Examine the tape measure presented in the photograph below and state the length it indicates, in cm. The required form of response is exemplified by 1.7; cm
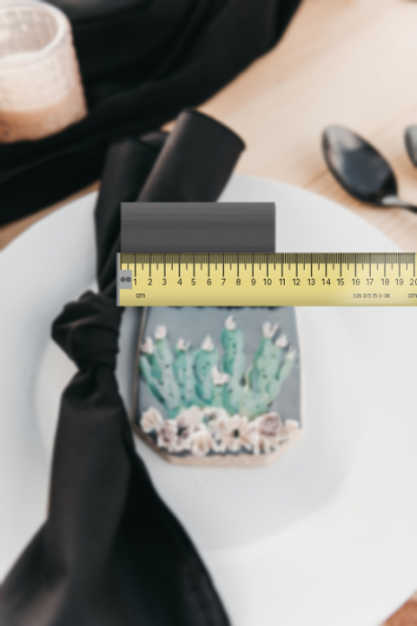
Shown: 10.5; cm
